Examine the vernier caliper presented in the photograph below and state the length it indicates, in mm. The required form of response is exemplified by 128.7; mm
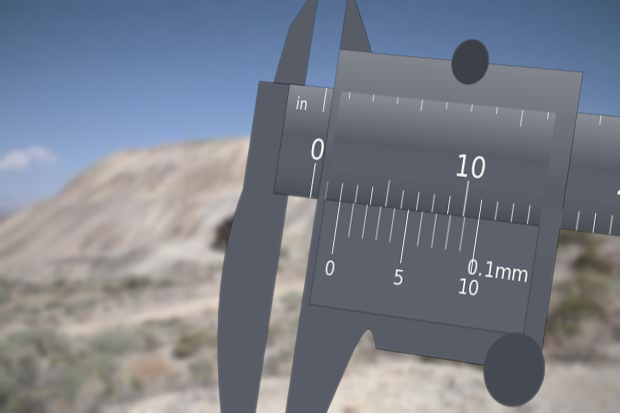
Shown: 2.0; mm
